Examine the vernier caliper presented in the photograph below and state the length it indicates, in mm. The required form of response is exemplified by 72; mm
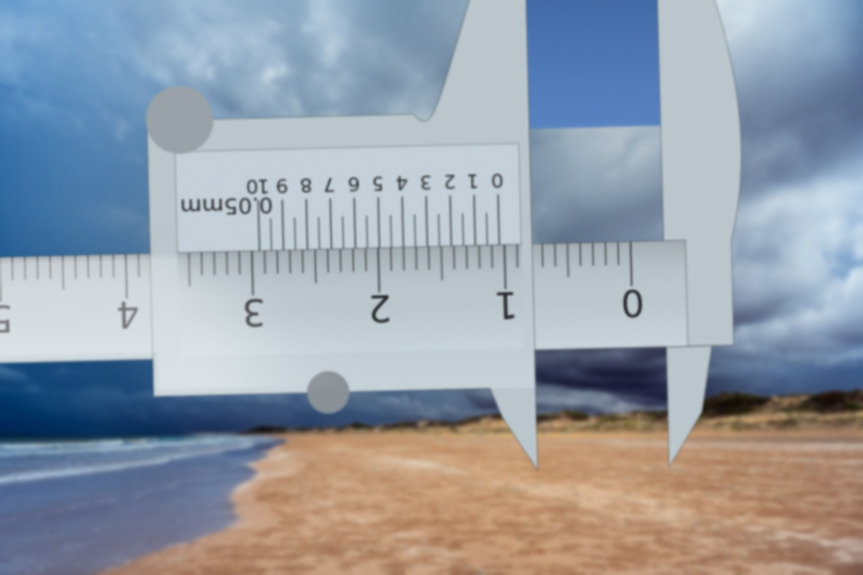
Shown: 10.4; mm
